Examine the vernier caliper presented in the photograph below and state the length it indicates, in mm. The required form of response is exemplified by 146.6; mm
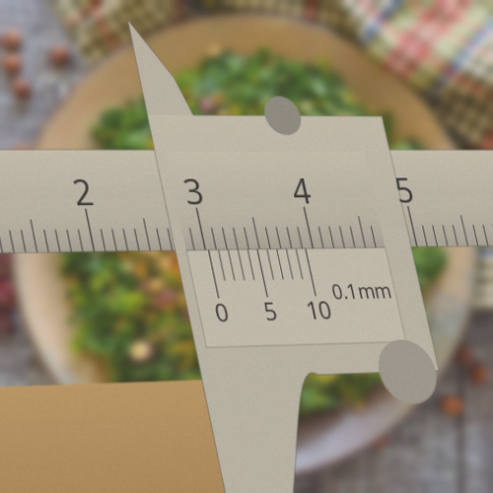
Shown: 30.3; mm
